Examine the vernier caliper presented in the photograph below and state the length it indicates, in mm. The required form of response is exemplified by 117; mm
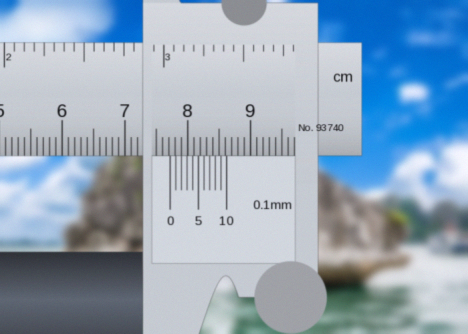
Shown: 77.2; mm
